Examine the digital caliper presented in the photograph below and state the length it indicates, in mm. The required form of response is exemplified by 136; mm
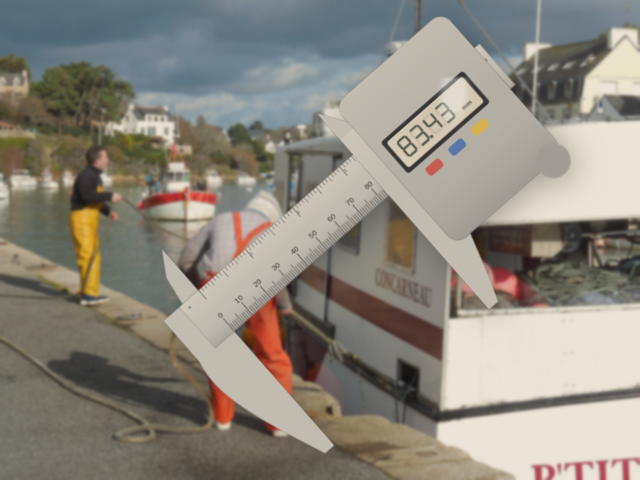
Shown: 83.43; mm
